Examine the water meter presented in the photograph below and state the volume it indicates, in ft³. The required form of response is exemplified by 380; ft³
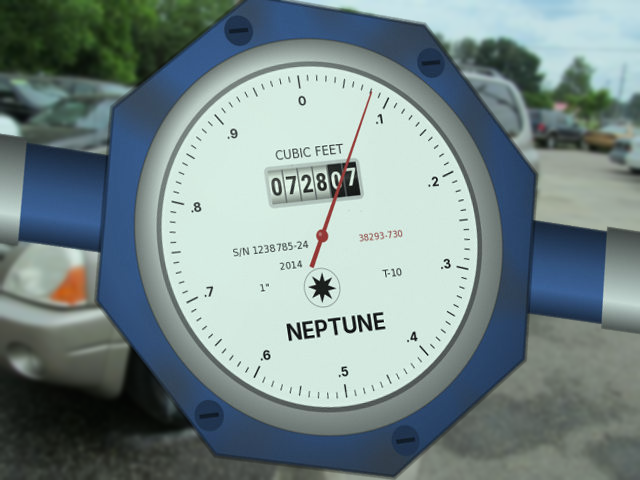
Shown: 72807.08; ft³
